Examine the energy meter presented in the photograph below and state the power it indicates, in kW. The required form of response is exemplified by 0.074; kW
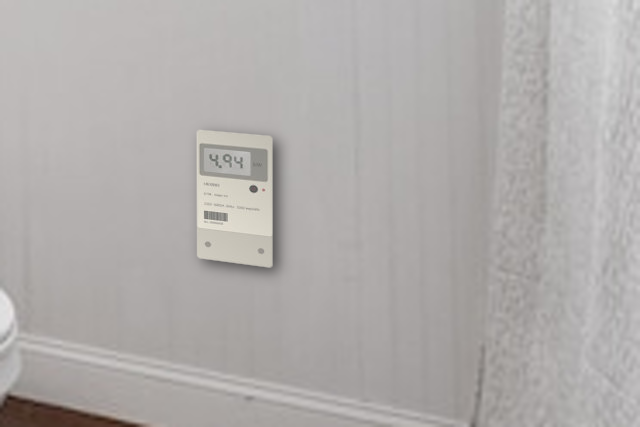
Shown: 4.94; kW
